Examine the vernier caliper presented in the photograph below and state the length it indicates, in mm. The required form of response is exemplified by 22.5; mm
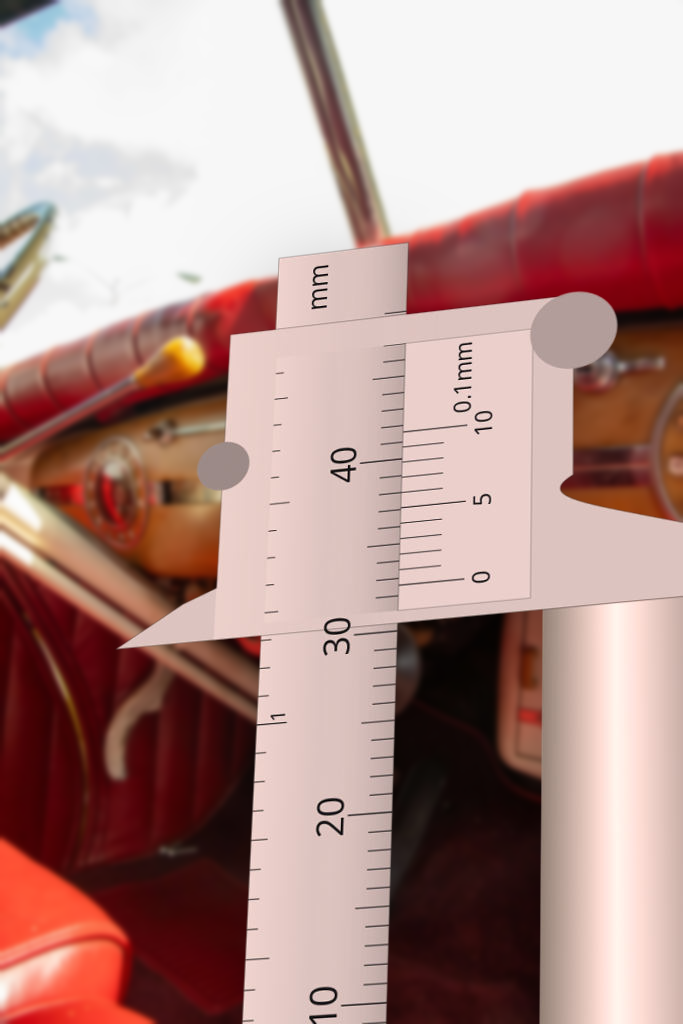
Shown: 32.6; mm
